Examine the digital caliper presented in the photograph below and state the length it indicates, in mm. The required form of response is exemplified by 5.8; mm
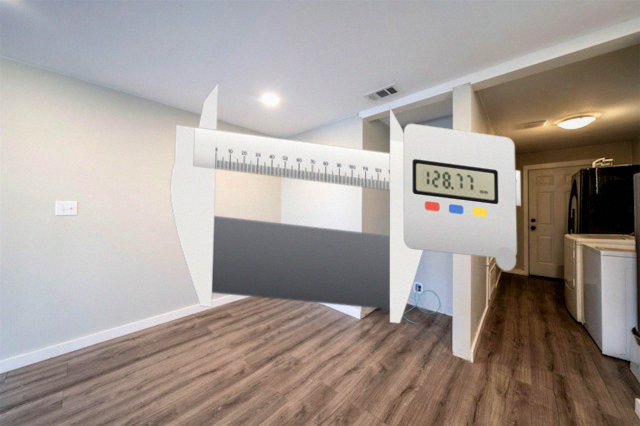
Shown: 128.77; mm
